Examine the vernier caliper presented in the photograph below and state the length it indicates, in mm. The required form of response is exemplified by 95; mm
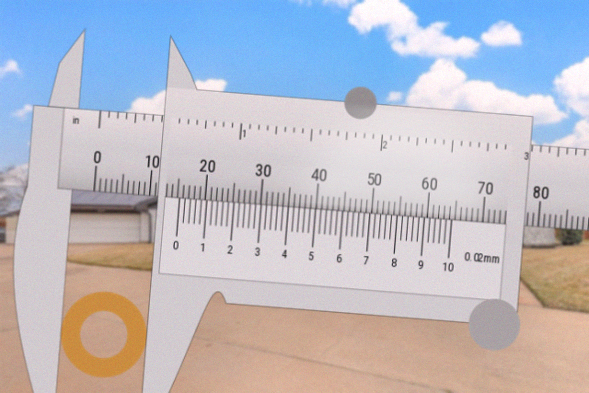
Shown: 15.4; mm
